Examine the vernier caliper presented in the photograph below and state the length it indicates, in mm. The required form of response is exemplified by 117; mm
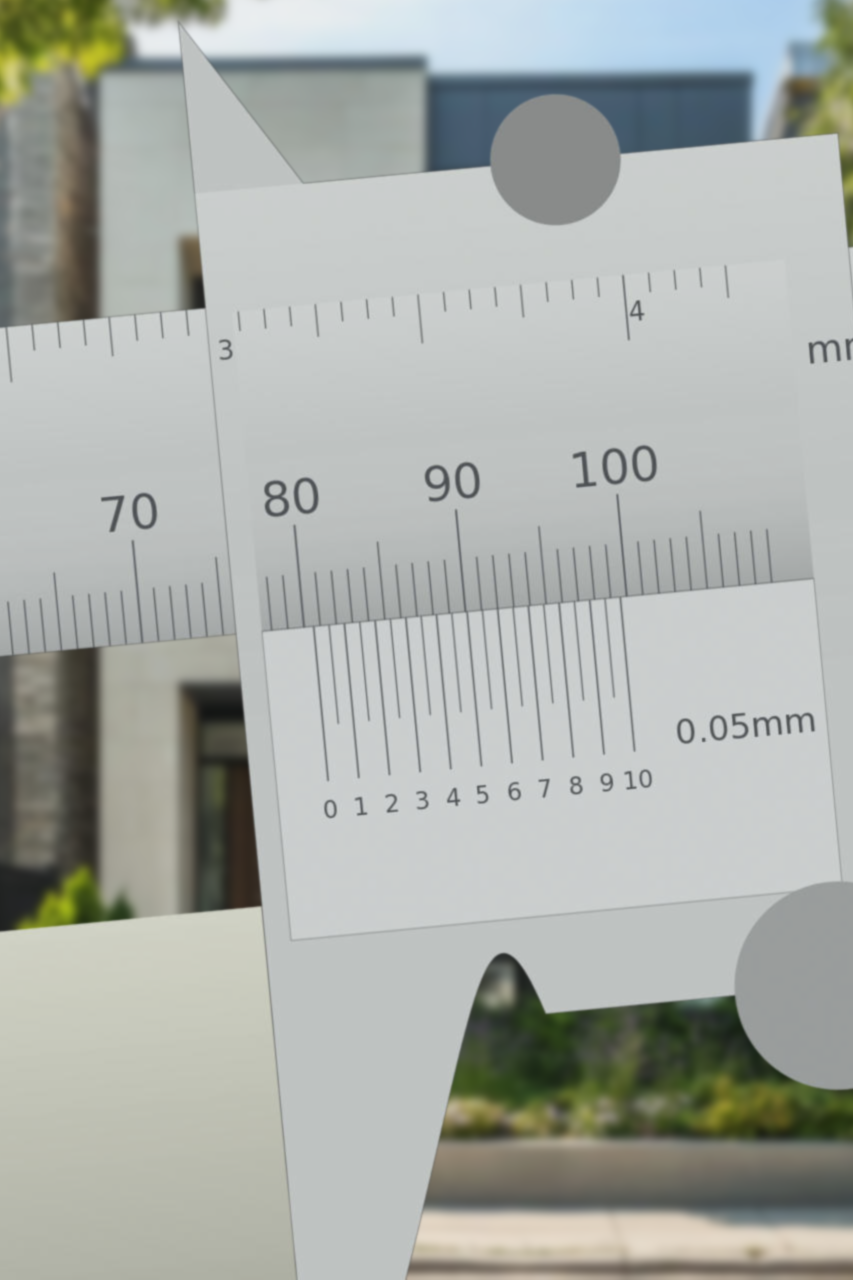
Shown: 80.6; mm
